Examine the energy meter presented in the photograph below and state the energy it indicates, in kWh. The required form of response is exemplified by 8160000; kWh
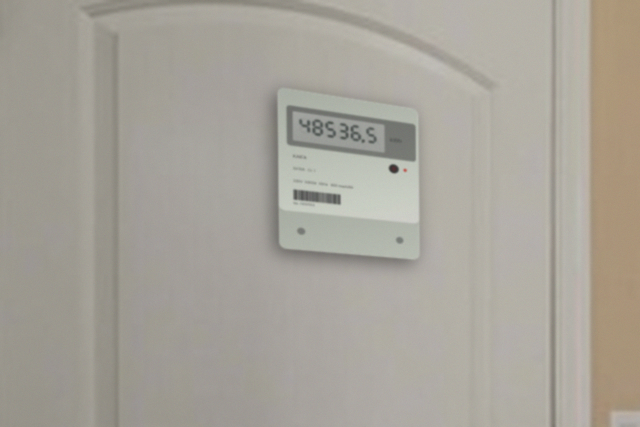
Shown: 48536.5; kWh
